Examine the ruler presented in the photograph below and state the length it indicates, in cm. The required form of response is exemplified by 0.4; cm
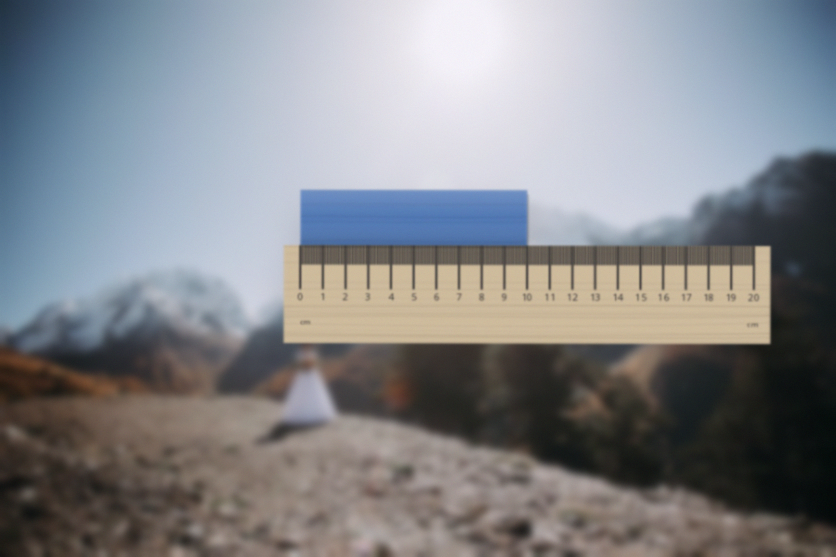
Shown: 10; cm
